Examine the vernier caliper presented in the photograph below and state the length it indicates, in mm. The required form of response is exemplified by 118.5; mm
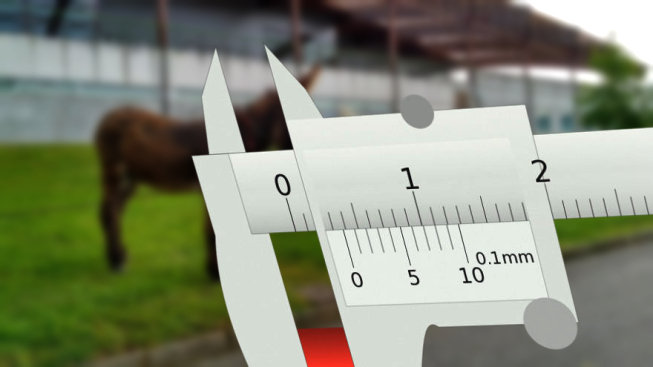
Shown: 3.8; mm
